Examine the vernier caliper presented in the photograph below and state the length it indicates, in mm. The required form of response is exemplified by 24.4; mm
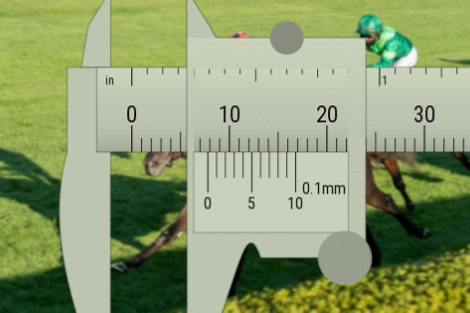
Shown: 7.8; mm
